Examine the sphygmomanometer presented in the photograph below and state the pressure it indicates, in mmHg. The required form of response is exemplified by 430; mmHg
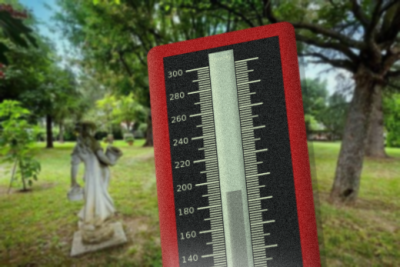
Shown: 190; mmHg
